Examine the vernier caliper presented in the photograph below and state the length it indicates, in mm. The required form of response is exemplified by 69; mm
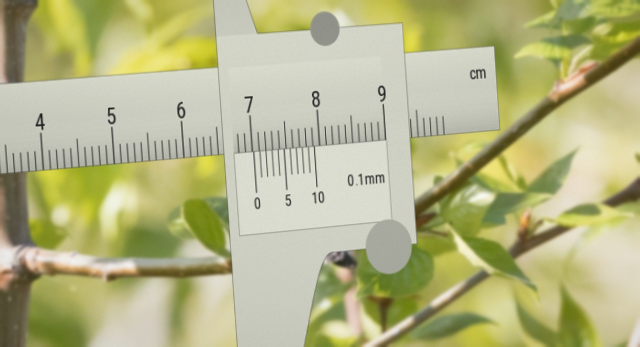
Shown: 70.2; mm
